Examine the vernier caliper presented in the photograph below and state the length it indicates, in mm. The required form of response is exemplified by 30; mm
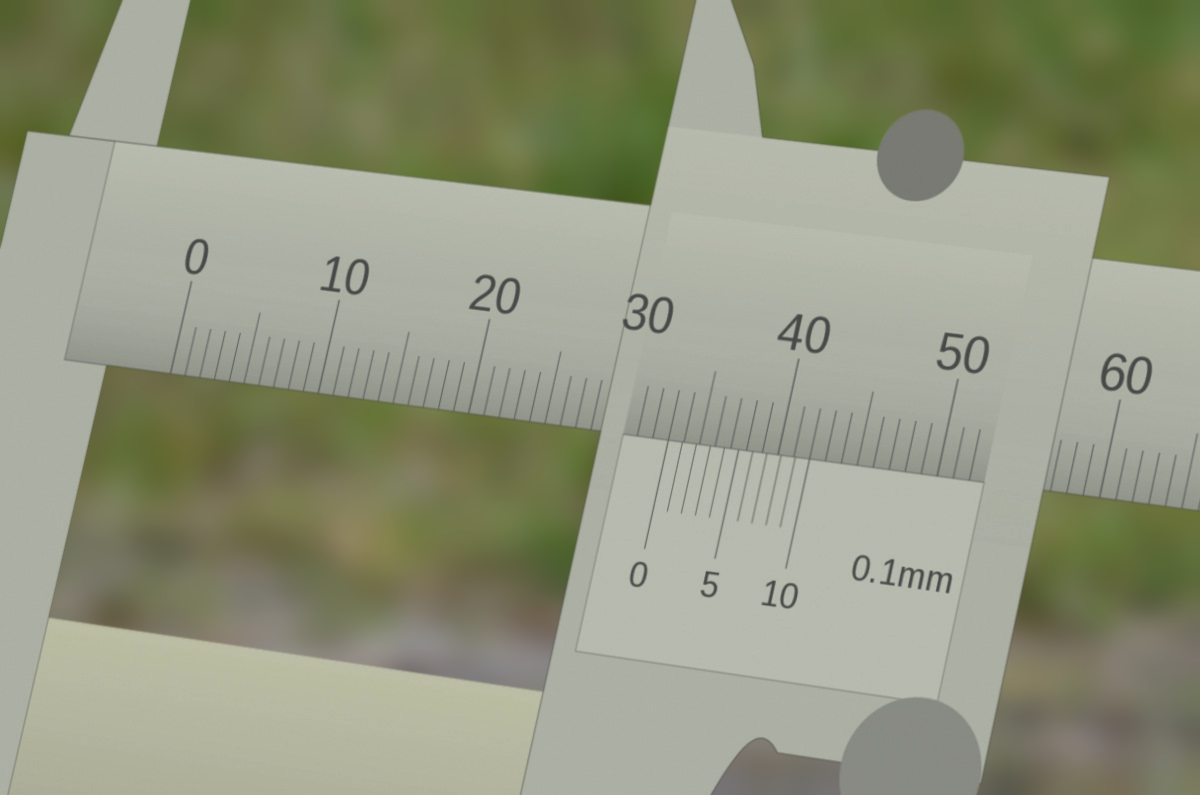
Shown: 33.0; mm
